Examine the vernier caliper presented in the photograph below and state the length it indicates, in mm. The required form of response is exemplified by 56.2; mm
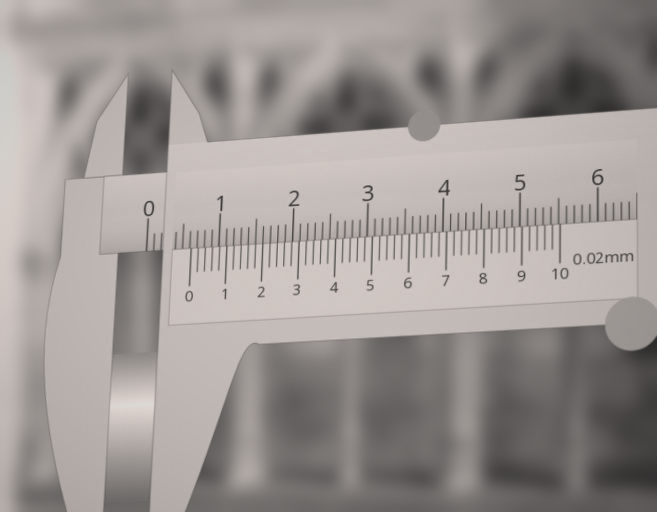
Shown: 6.2; mm
